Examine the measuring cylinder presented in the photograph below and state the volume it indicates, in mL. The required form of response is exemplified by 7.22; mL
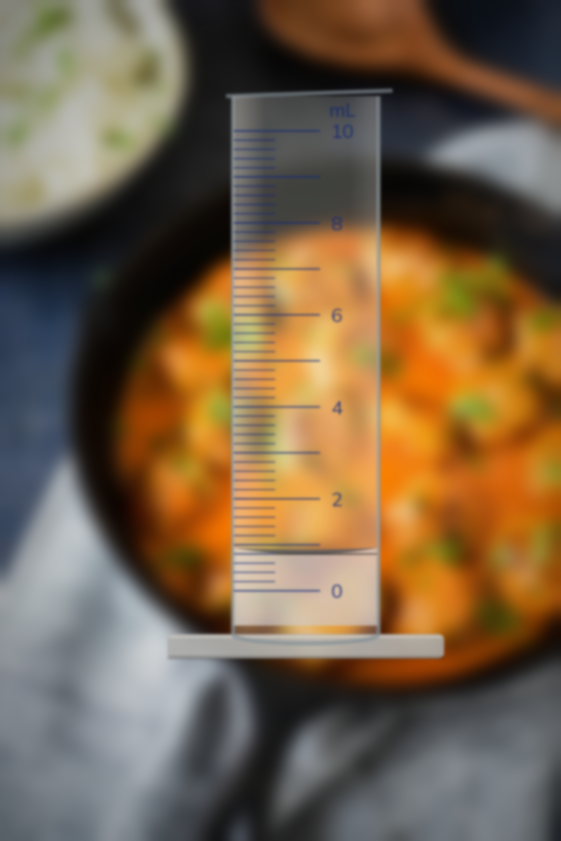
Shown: 0.8; mL
